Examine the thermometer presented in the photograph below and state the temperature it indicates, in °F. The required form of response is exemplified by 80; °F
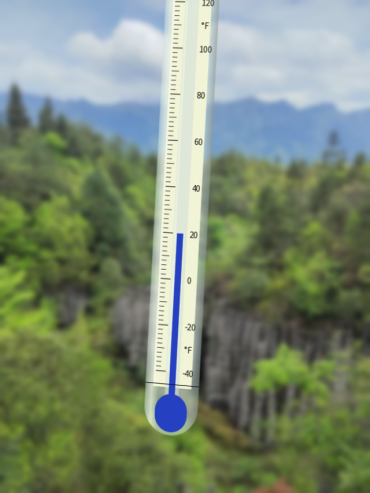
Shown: 20; °F
